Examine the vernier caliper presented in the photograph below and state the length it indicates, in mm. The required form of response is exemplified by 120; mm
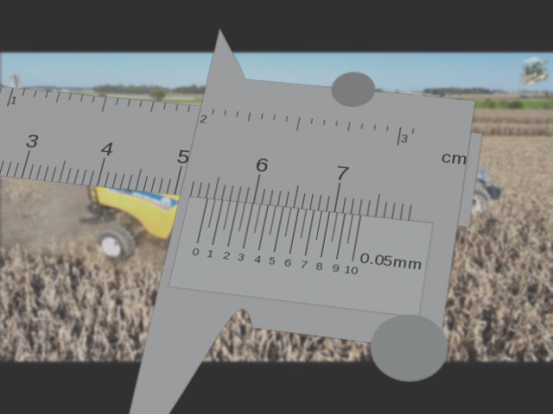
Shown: 54.2; mm
